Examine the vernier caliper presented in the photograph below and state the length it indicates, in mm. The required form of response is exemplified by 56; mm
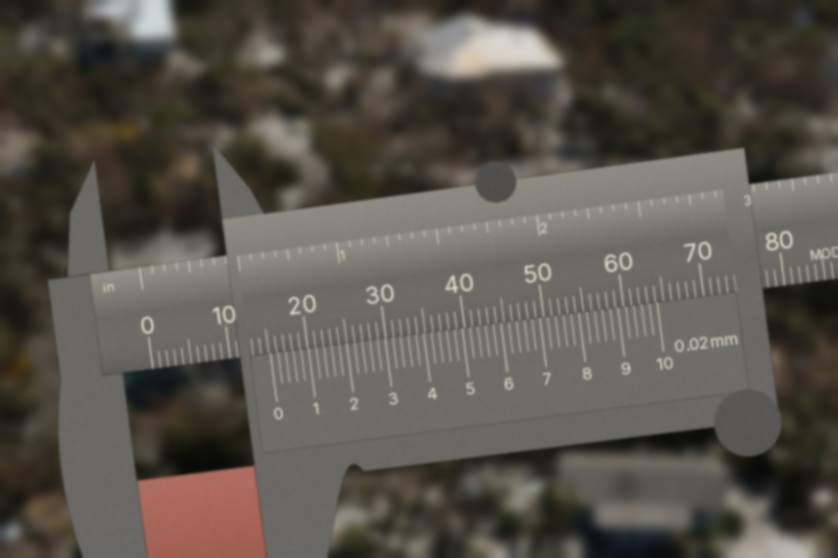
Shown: 15.2; mm
